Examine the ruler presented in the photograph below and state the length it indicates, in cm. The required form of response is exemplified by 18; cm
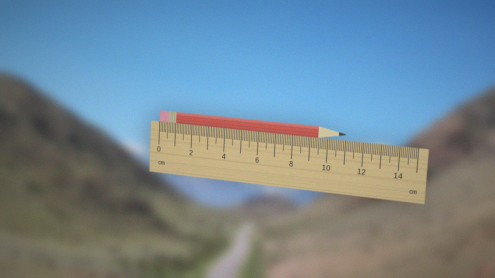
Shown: 11; cm
